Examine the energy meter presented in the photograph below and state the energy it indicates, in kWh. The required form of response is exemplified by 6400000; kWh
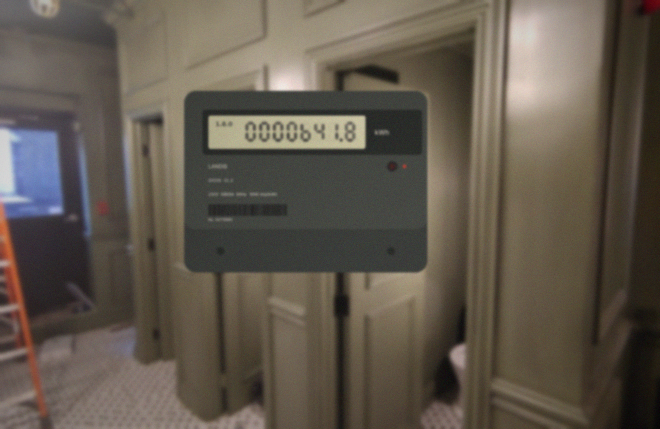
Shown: 641.8; kWh
